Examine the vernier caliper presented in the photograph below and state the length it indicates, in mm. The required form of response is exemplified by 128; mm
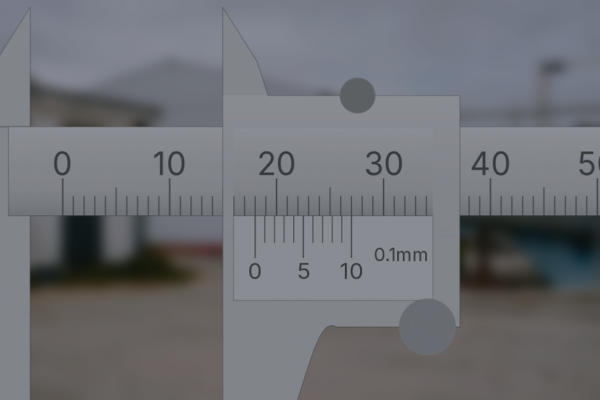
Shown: 18.0; mm
